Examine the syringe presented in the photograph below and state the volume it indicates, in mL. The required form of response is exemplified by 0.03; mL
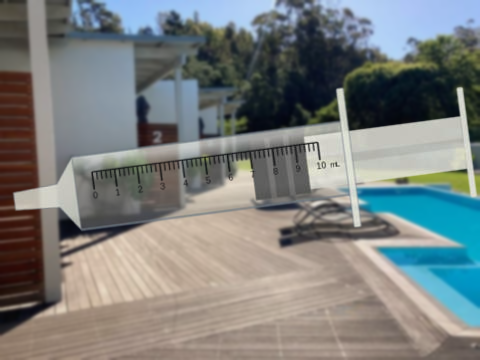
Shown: 7; mL
